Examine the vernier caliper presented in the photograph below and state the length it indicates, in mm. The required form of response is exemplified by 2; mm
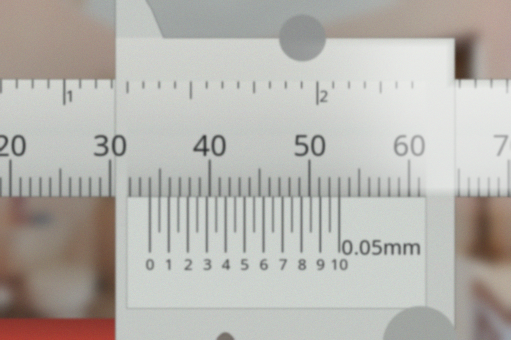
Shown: 34.0; mm
